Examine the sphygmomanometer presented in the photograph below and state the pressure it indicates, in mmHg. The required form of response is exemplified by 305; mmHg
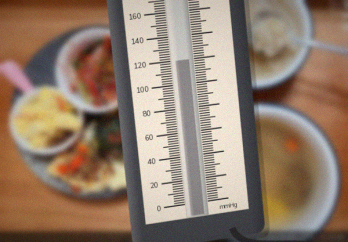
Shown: 120; mmHg
